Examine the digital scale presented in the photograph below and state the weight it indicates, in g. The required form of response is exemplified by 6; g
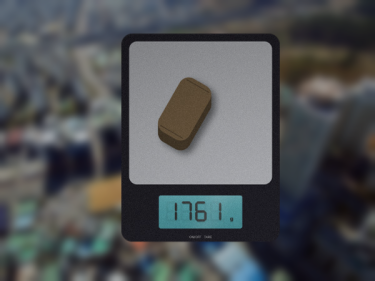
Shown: 1761; g
